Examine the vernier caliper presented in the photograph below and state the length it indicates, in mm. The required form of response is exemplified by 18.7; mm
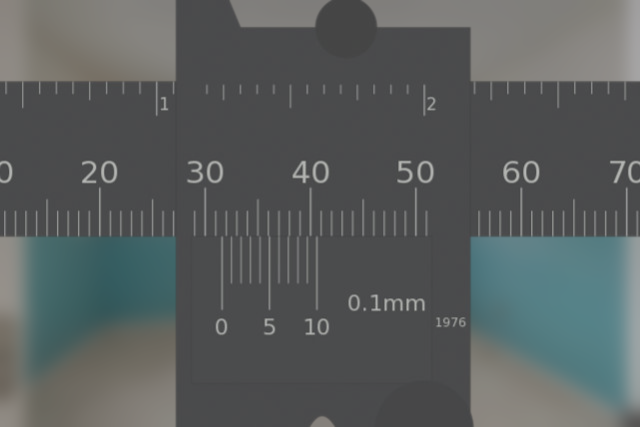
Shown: 31.6; mm
